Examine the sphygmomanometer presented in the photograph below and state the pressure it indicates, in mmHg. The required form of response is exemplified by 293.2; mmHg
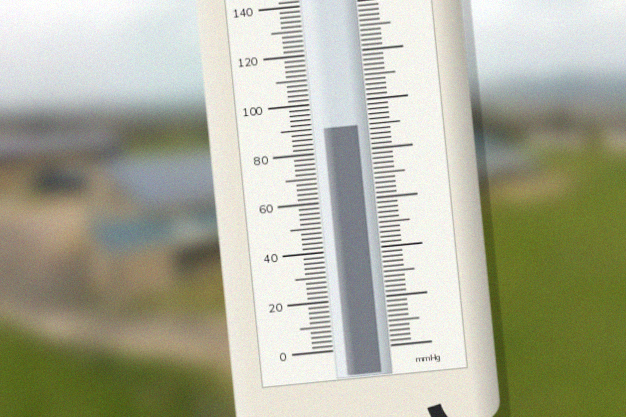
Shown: 90; mmHg
